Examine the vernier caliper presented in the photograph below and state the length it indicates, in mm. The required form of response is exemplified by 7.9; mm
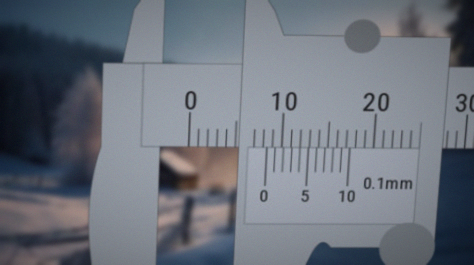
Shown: 8.4; mm
